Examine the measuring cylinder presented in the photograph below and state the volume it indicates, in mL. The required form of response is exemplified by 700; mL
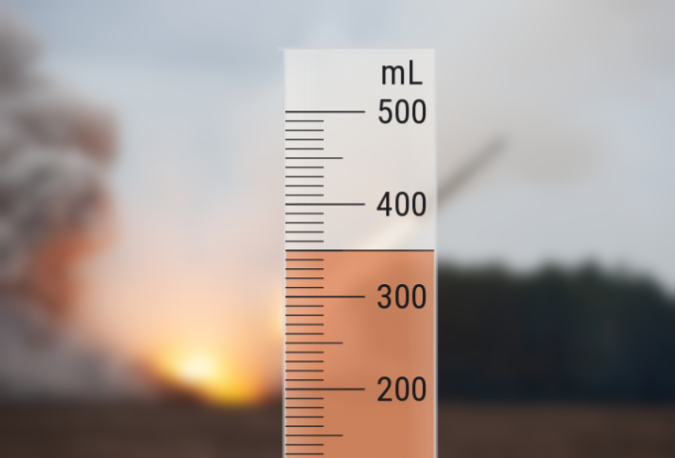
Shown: 350; mL
